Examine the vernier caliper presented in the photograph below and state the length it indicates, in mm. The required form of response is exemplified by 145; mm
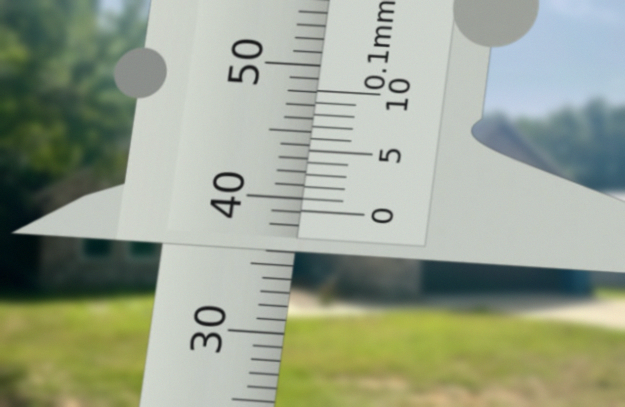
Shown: 39.1; mm
